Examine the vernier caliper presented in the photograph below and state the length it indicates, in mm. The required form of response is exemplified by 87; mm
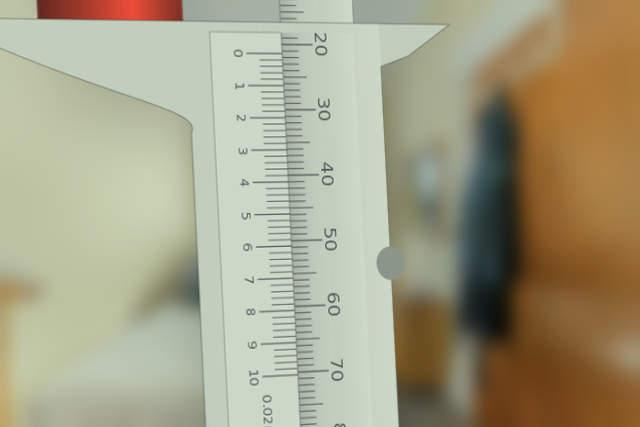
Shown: 21.4; mm
